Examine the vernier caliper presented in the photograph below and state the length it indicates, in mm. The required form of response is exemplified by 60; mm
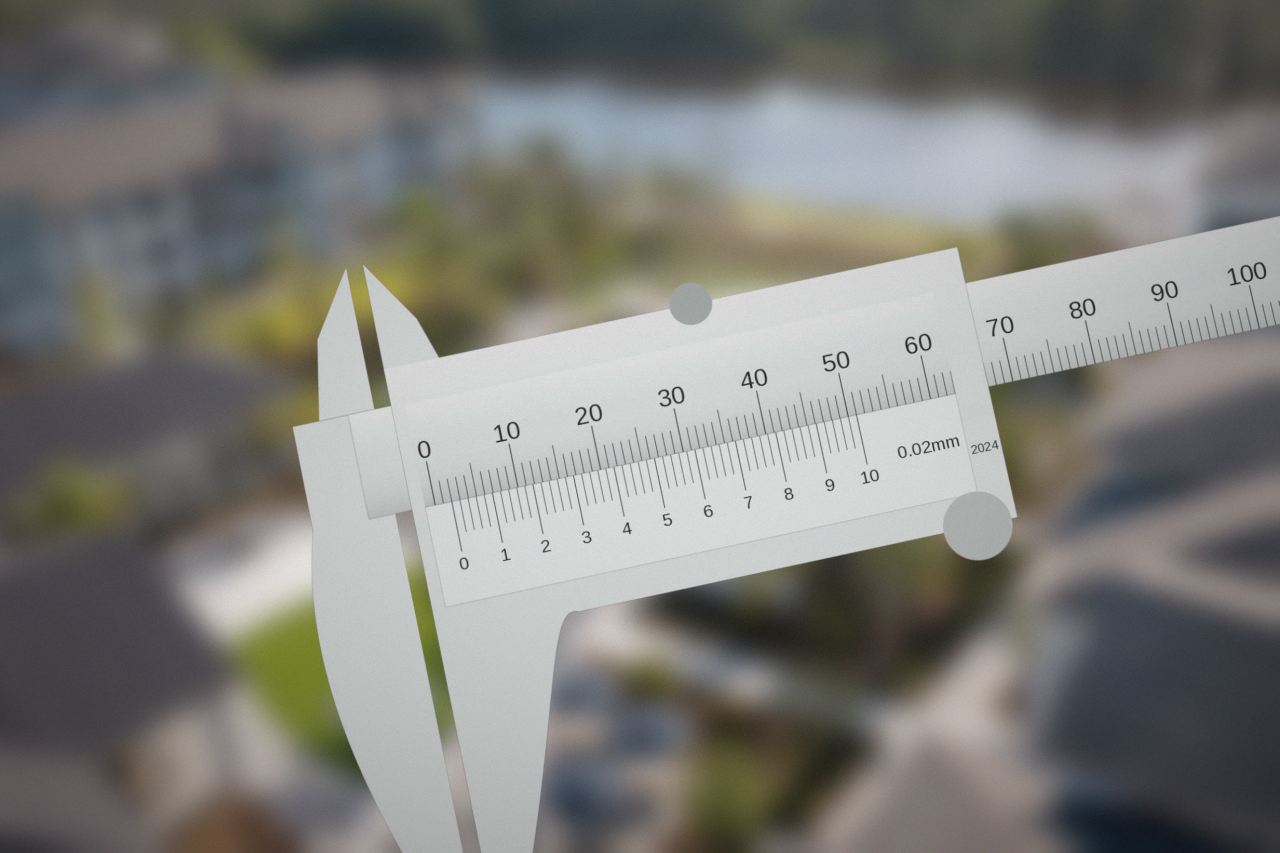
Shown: 2.0; mm
